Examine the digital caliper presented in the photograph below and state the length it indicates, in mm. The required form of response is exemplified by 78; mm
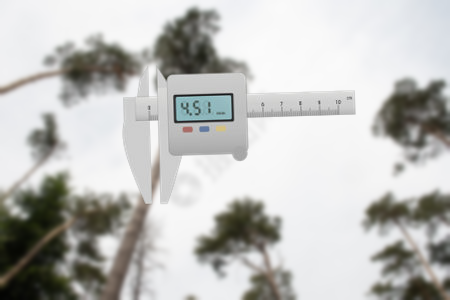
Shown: 4.51; mm
